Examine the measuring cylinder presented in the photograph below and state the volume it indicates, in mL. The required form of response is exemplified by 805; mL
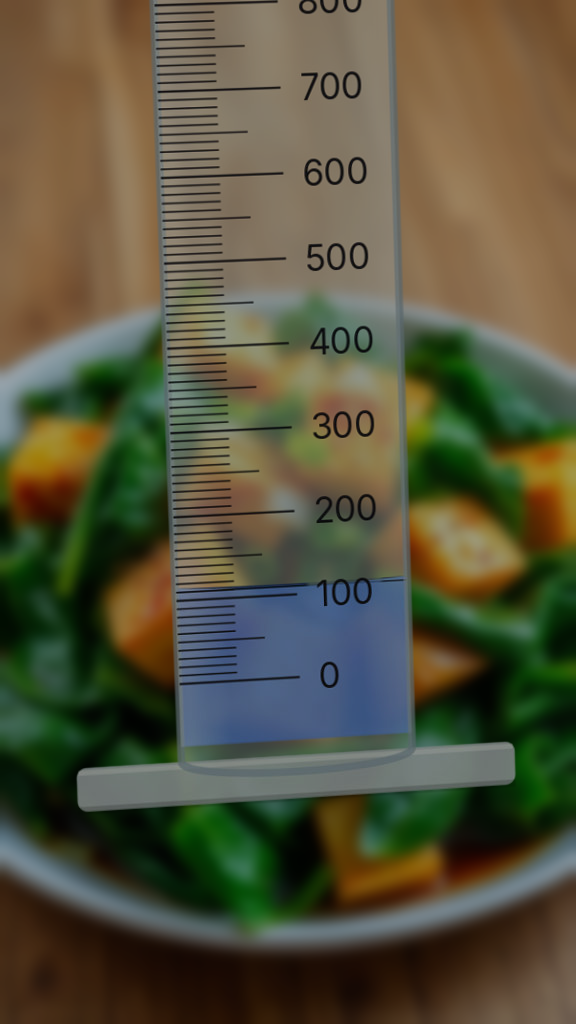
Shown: 110; mL
